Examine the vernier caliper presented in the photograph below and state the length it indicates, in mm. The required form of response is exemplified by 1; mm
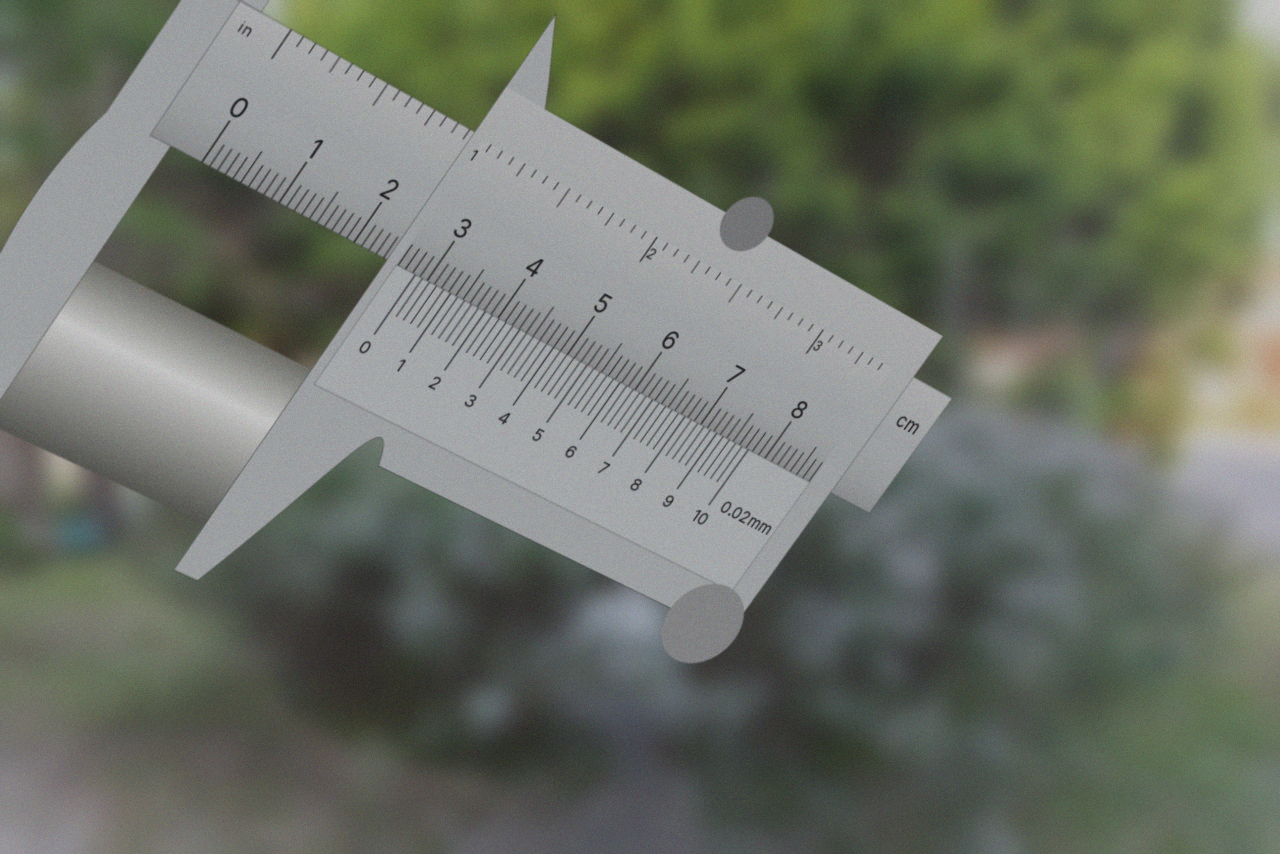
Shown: 28.4; mm
